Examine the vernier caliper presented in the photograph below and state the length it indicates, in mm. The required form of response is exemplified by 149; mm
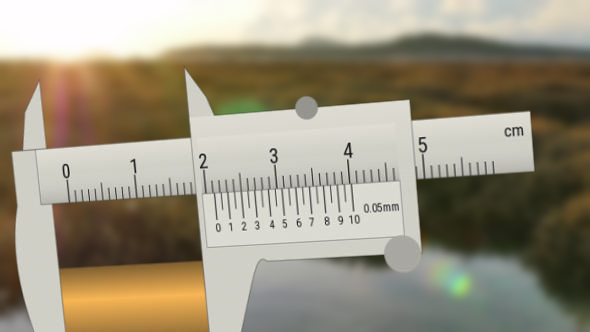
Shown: 21.2; mm
